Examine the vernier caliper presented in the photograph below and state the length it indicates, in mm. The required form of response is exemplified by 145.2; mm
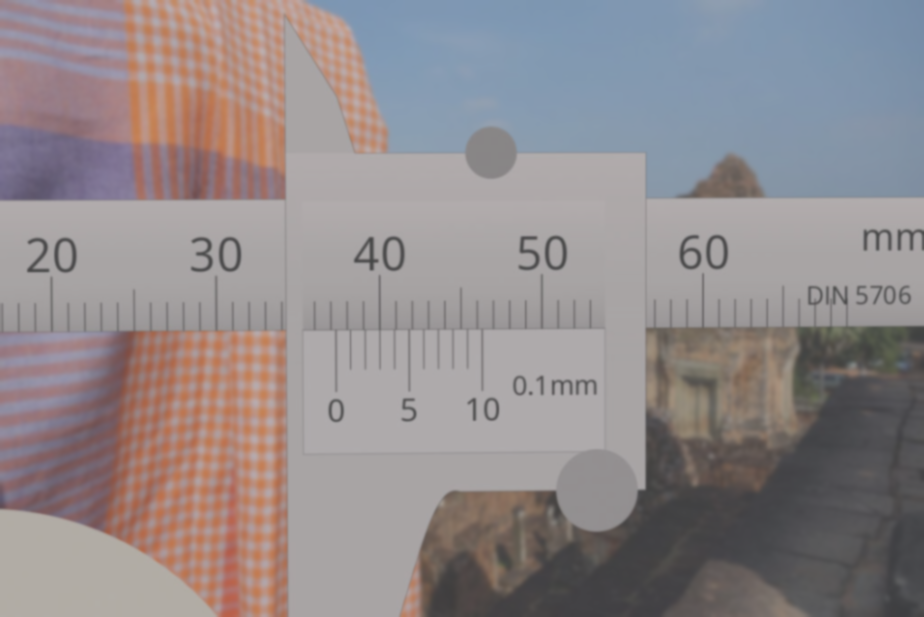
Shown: 37.3; mm
